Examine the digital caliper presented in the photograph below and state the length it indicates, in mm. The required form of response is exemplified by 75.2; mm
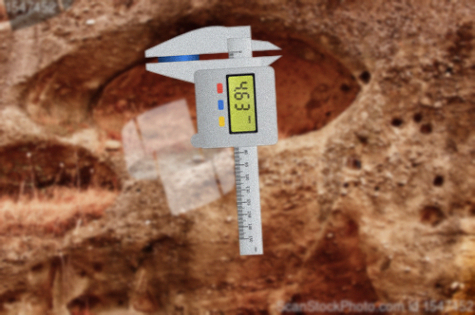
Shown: 4.63; mm
